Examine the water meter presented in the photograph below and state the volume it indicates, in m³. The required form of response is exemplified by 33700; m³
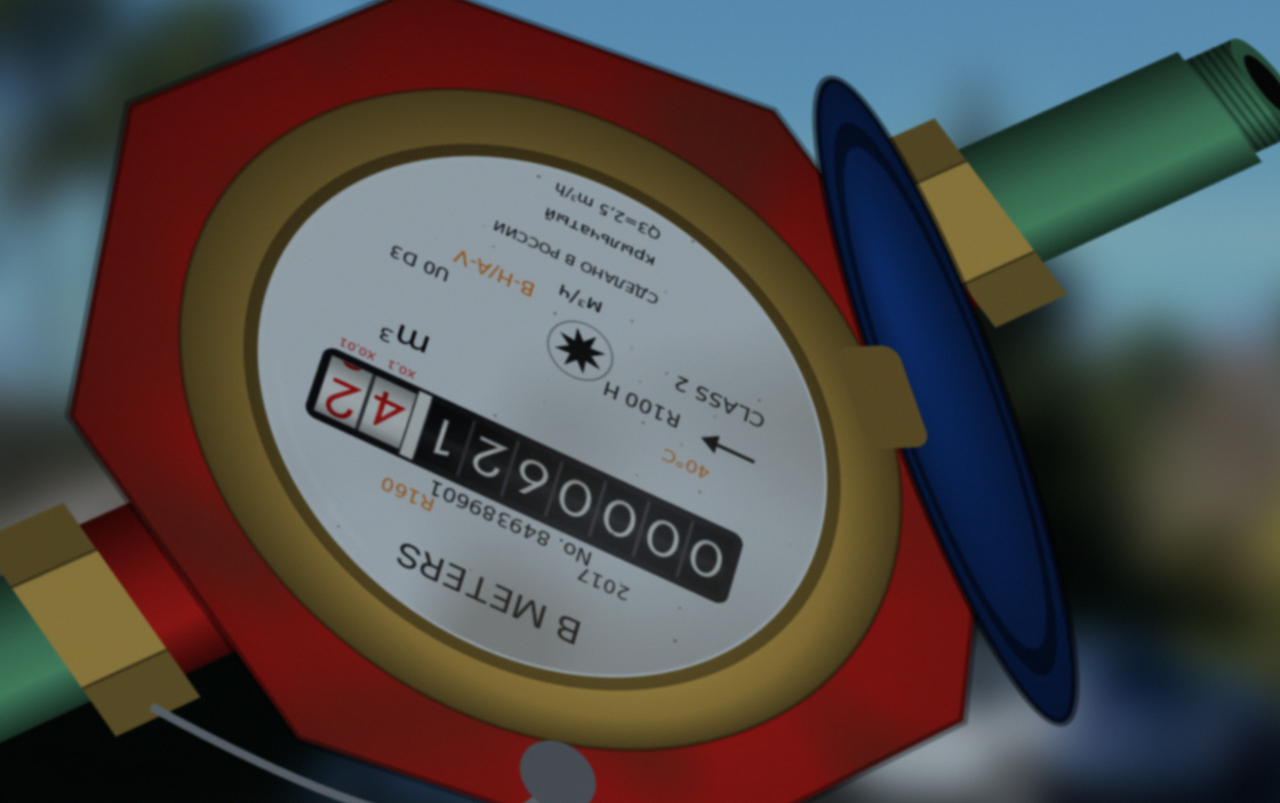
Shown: 621.42; m³
